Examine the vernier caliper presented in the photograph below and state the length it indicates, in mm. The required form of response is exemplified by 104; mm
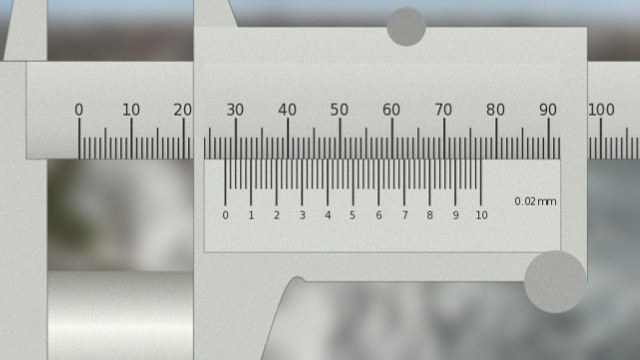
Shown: 28.0; mm
